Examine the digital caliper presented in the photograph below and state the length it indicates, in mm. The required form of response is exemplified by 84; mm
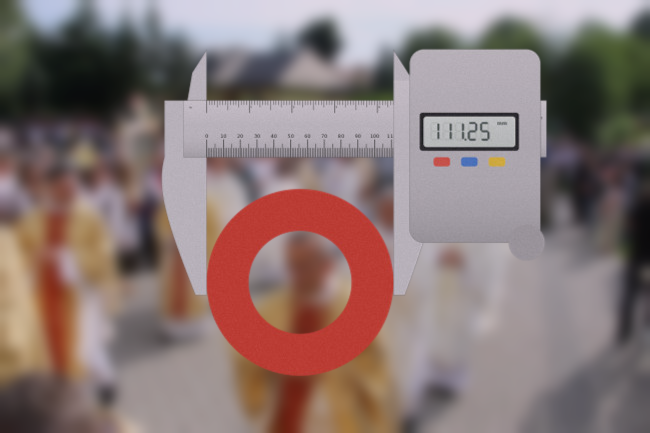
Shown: 111.25; mm
